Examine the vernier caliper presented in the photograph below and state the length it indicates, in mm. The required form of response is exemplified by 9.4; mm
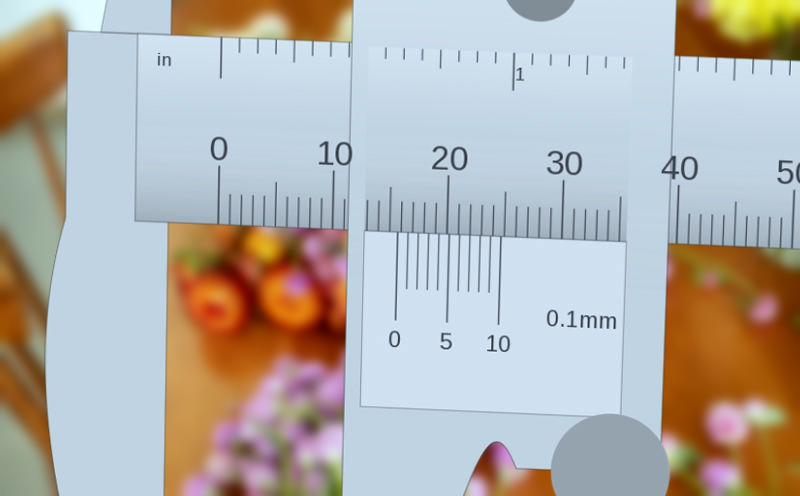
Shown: 15.7; mm
